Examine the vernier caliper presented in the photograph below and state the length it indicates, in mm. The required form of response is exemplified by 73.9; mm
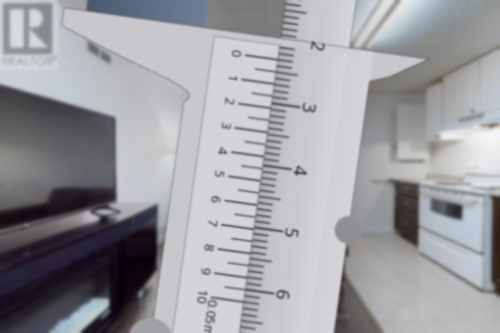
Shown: 23.0; mm
